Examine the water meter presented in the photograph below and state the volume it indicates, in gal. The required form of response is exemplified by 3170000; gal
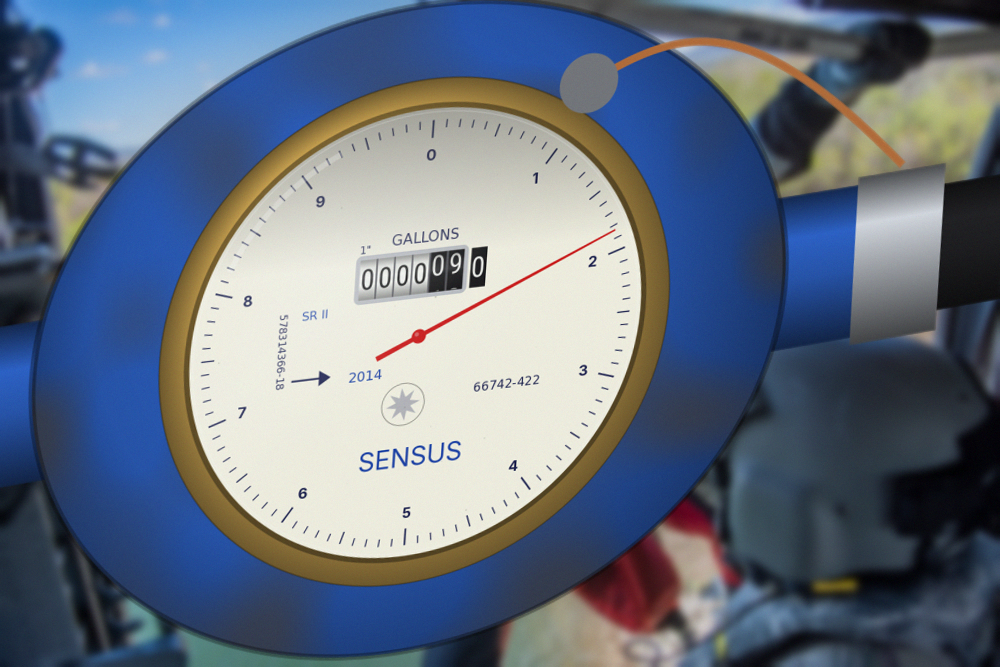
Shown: 91.8; gal
